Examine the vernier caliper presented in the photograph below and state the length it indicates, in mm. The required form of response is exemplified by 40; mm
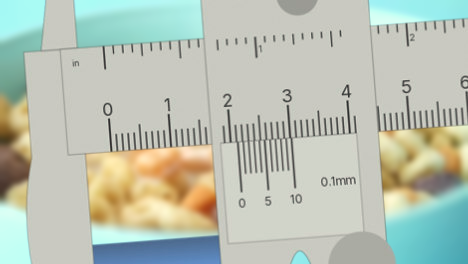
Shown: 21.2; mm
